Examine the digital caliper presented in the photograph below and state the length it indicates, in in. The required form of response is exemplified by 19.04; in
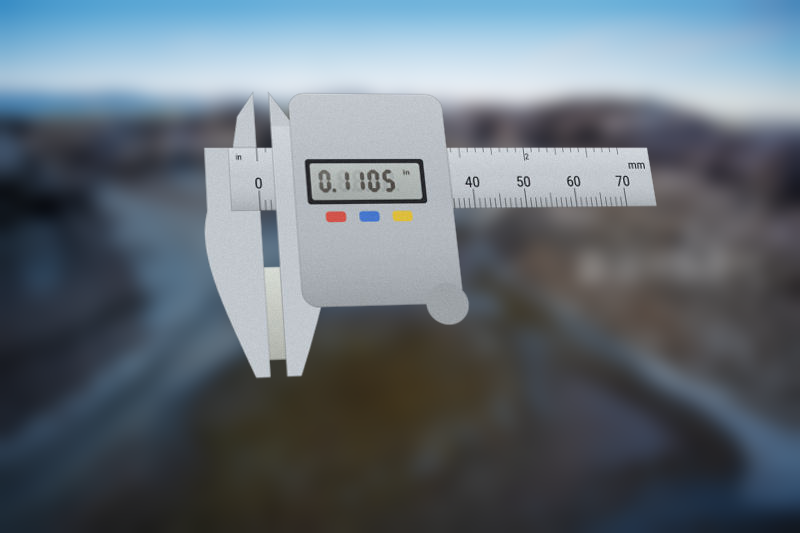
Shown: 0.1105; in
